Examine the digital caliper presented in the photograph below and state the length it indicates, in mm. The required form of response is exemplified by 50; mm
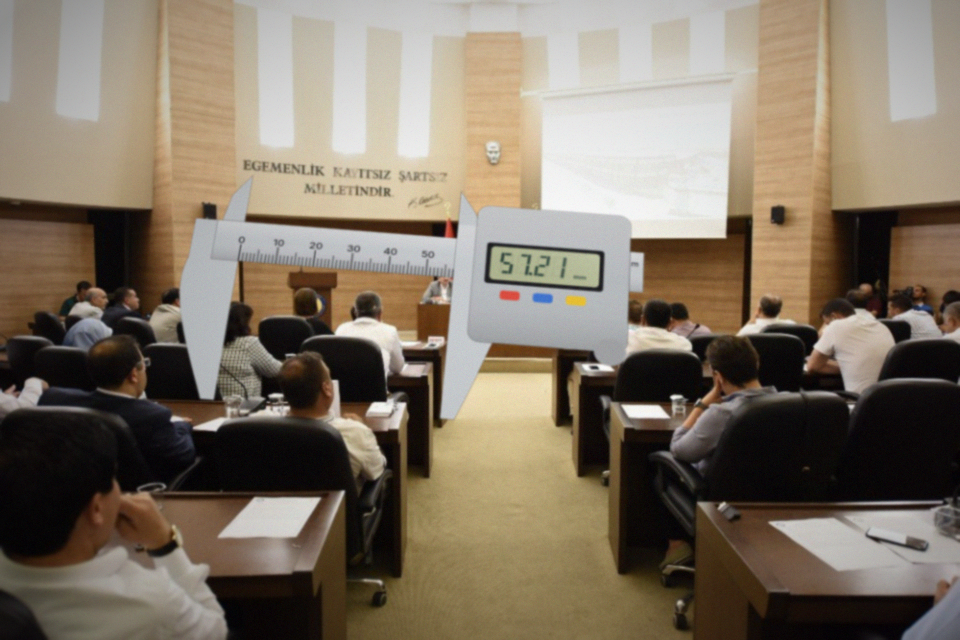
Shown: 57.21; mm
